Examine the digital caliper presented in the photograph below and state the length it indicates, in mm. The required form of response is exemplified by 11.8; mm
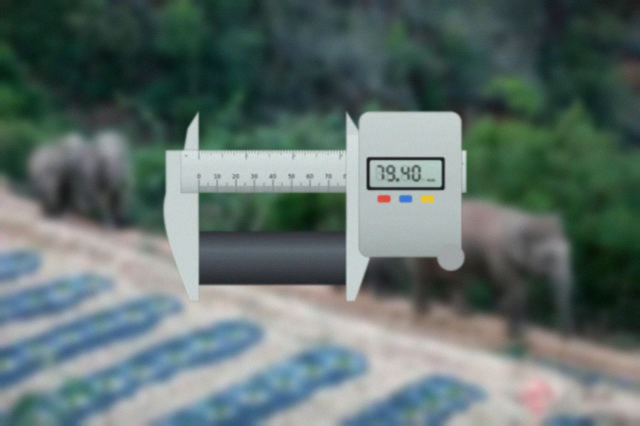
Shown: 79.40; mm
